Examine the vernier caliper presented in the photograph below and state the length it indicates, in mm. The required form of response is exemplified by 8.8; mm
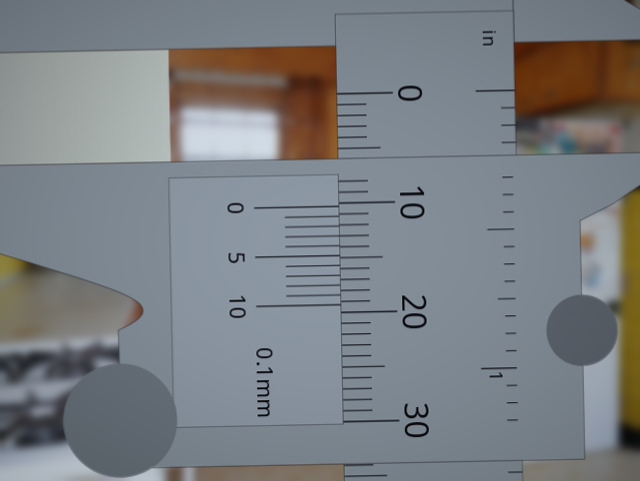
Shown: 10.3; mm
